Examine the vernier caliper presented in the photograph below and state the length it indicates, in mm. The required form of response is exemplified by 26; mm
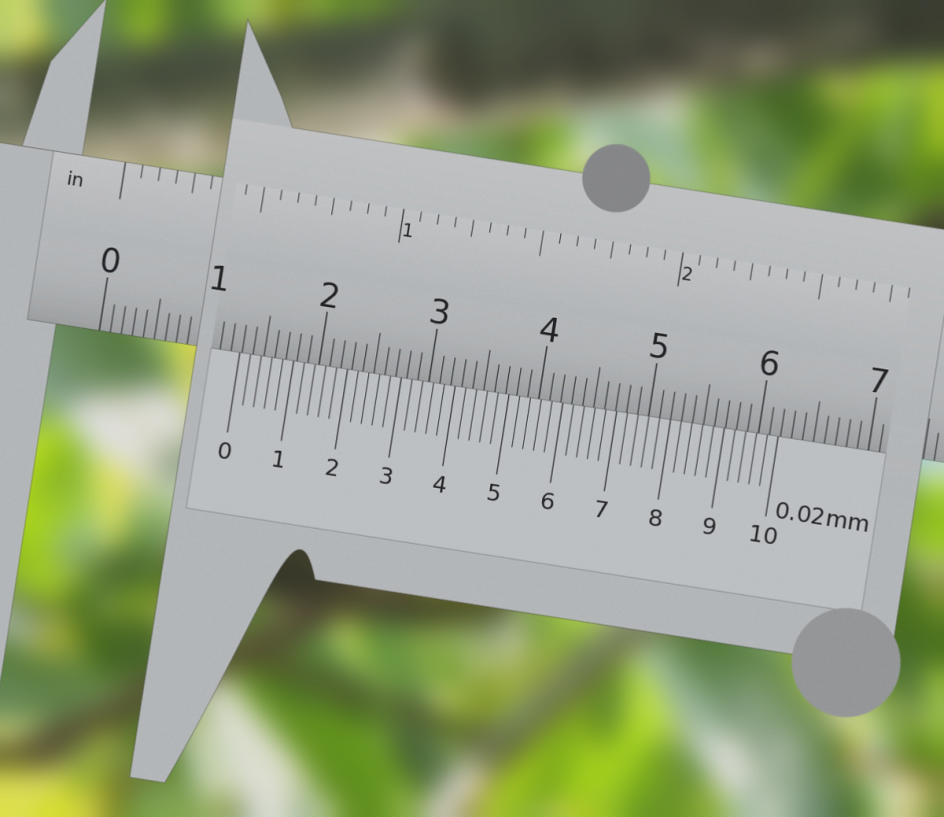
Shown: 12.8; mm
